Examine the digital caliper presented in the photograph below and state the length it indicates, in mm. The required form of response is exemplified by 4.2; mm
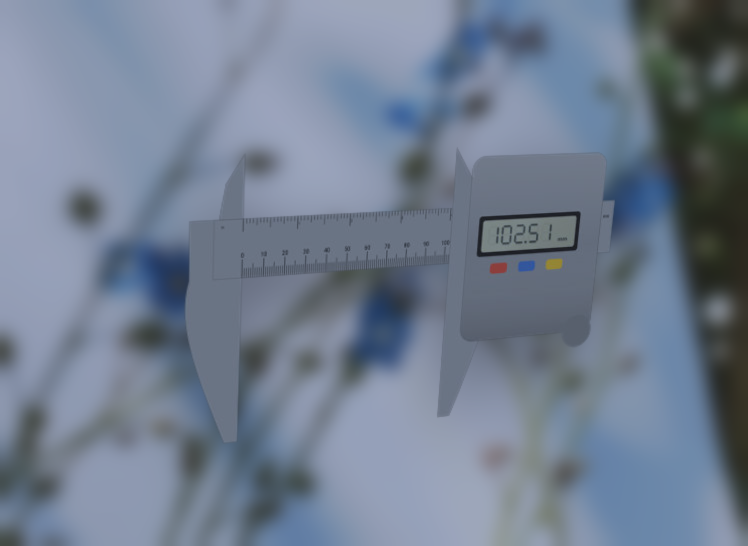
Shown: 102.51; mm
